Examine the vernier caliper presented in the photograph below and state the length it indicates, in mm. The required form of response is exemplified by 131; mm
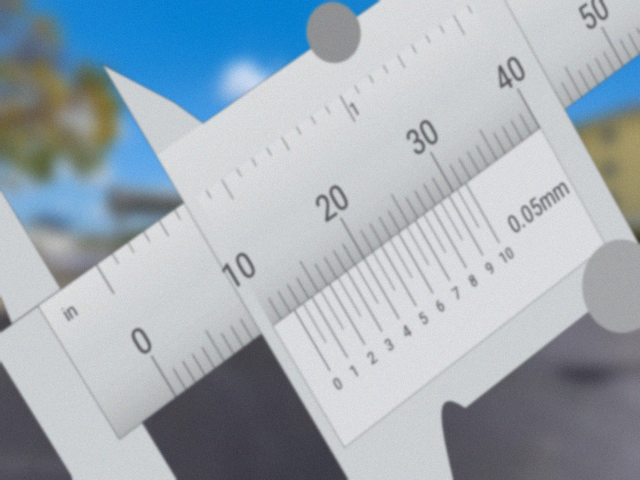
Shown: 12.4; mm
